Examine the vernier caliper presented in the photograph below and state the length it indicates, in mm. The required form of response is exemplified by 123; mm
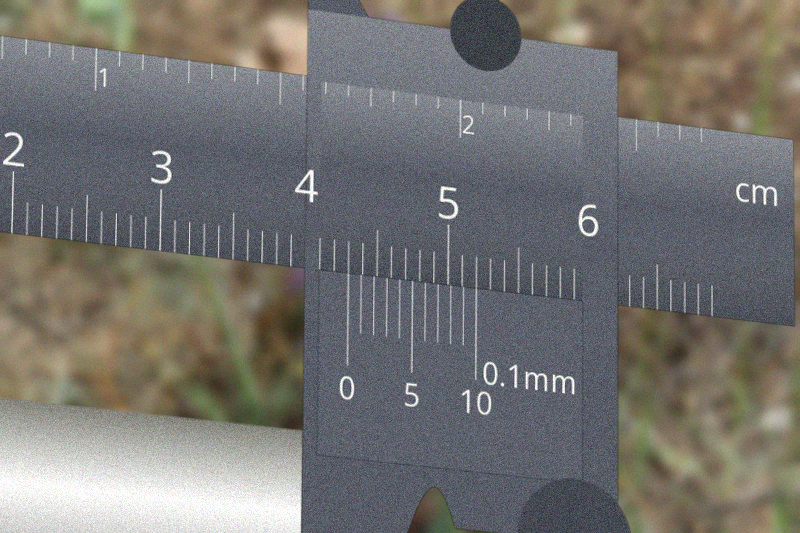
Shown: 43.0; mm
